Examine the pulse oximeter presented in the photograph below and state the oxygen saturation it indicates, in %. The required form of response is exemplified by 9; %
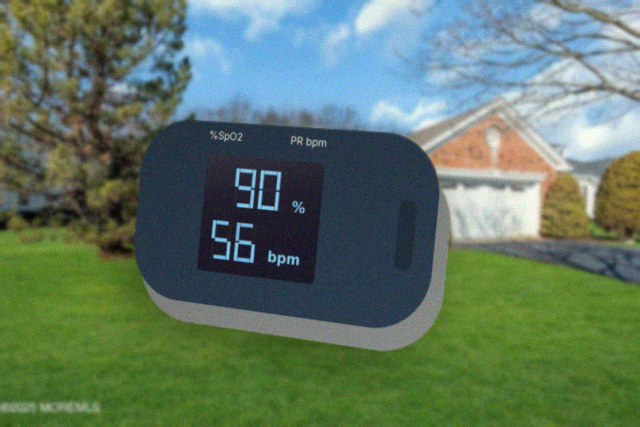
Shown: 90; %
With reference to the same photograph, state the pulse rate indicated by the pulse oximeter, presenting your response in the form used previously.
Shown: 56; bpm
